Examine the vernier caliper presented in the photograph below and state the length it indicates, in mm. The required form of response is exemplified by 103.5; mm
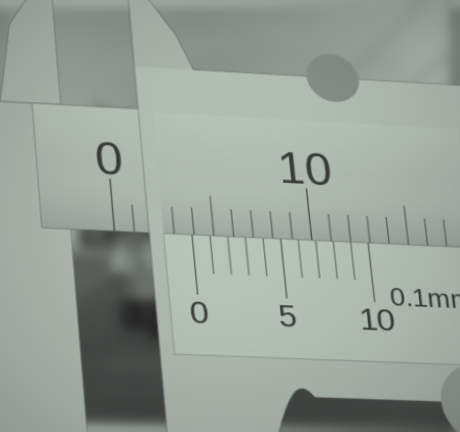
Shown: 3.9; mm
